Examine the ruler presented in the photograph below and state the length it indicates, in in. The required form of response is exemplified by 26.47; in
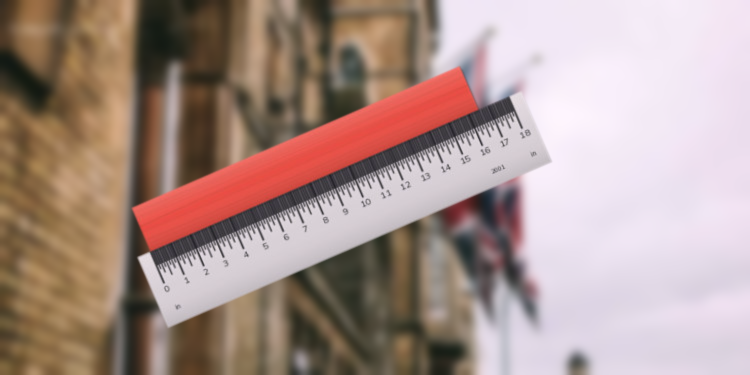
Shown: 16.5; in
